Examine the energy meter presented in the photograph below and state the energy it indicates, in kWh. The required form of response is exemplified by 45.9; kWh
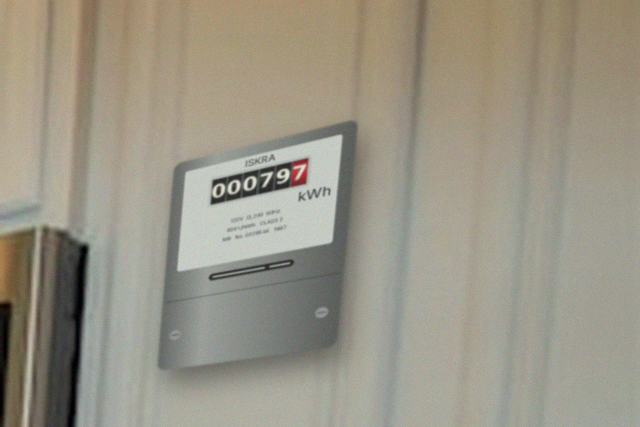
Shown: 79.7; kWh
